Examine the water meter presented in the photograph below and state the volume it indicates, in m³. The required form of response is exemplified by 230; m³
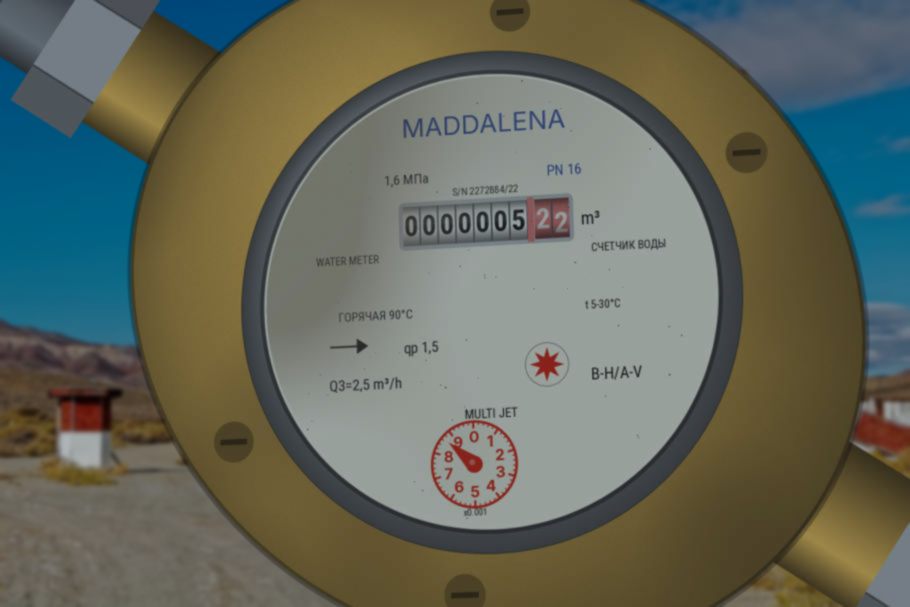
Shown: 5.218; m³
